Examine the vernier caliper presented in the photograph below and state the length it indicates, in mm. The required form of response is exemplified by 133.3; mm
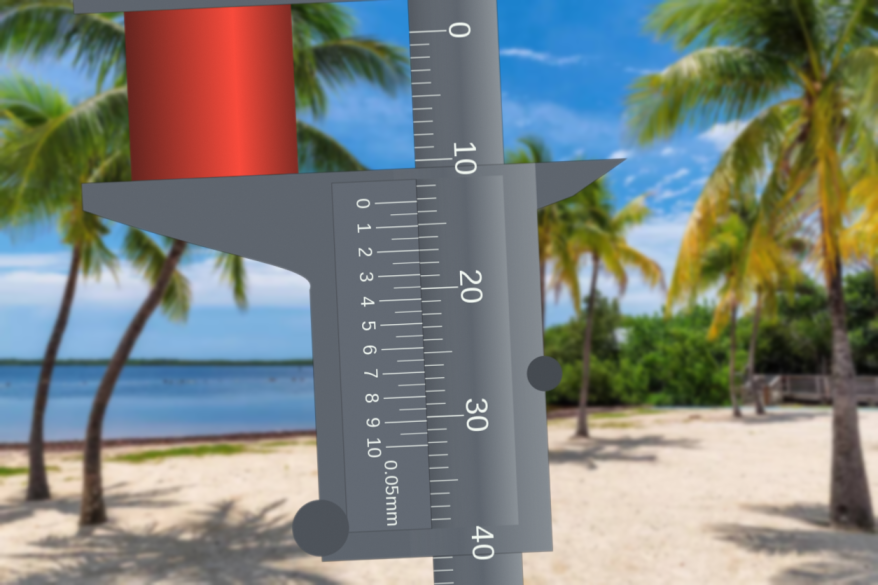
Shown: 13.2; mm
